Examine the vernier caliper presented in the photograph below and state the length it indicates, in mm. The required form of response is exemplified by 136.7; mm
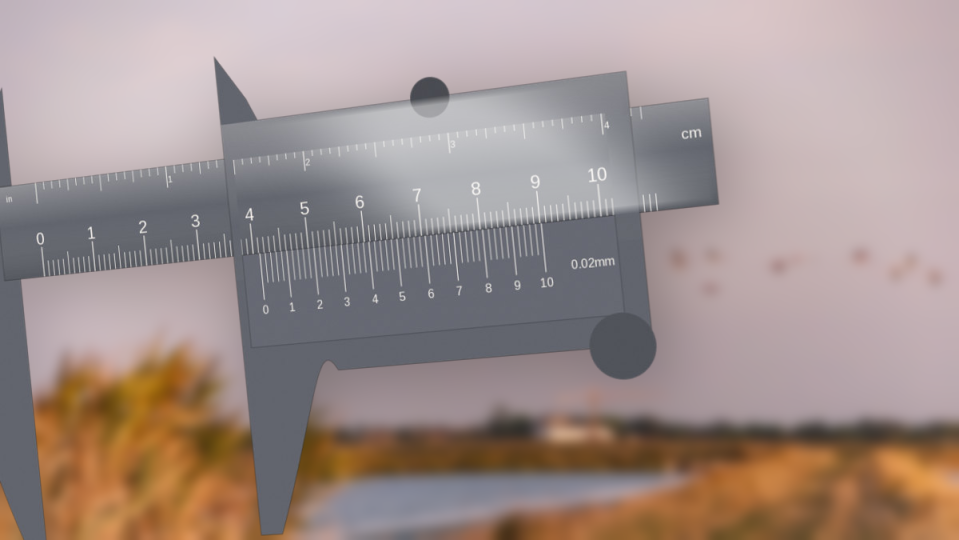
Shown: 41.2; mm
